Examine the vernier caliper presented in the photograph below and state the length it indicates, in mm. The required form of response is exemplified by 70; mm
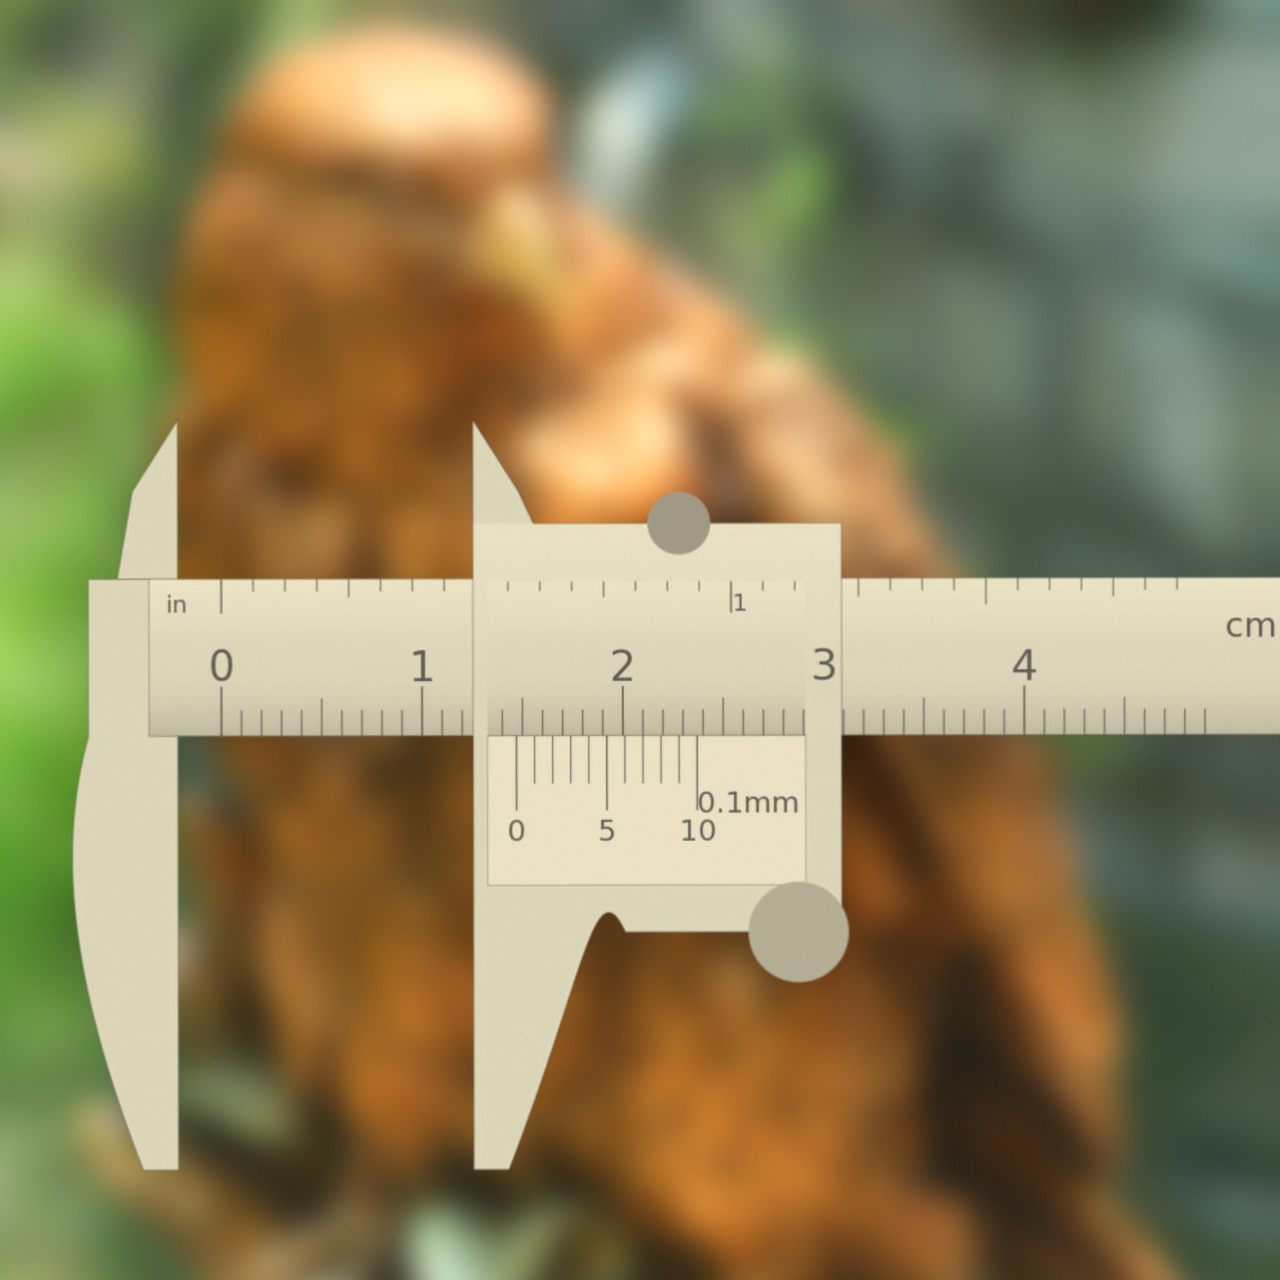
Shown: 14.7; mm
